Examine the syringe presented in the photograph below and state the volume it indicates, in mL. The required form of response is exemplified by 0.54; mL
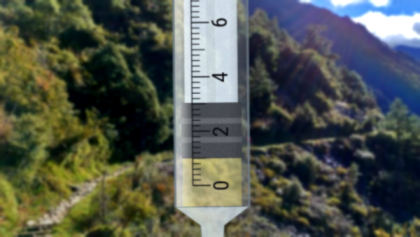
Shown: 1; mL
